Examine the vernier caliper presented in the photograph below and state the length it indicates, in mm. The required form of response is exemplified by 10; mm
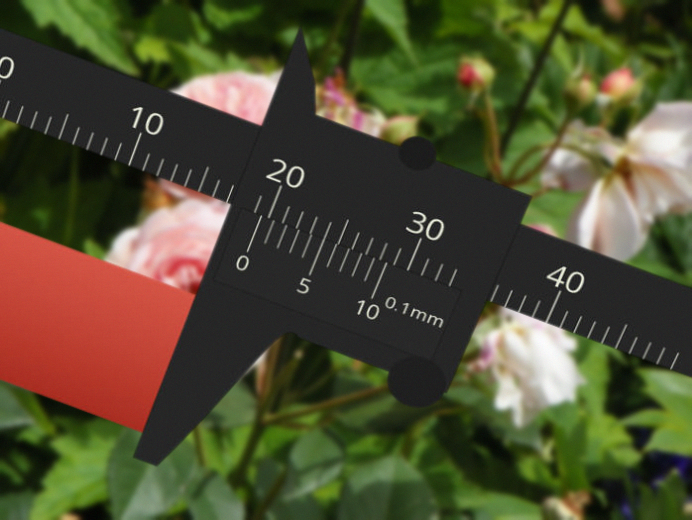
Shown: 19.5; mm
